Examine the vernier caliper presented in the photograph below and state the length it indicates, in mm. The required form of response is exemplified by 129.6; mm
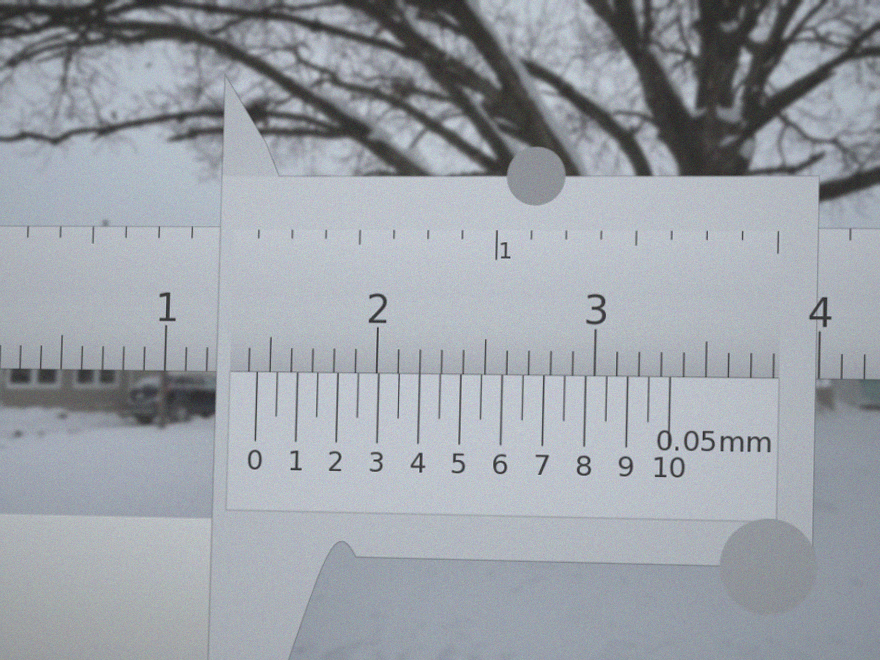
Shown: 14.4; mm
